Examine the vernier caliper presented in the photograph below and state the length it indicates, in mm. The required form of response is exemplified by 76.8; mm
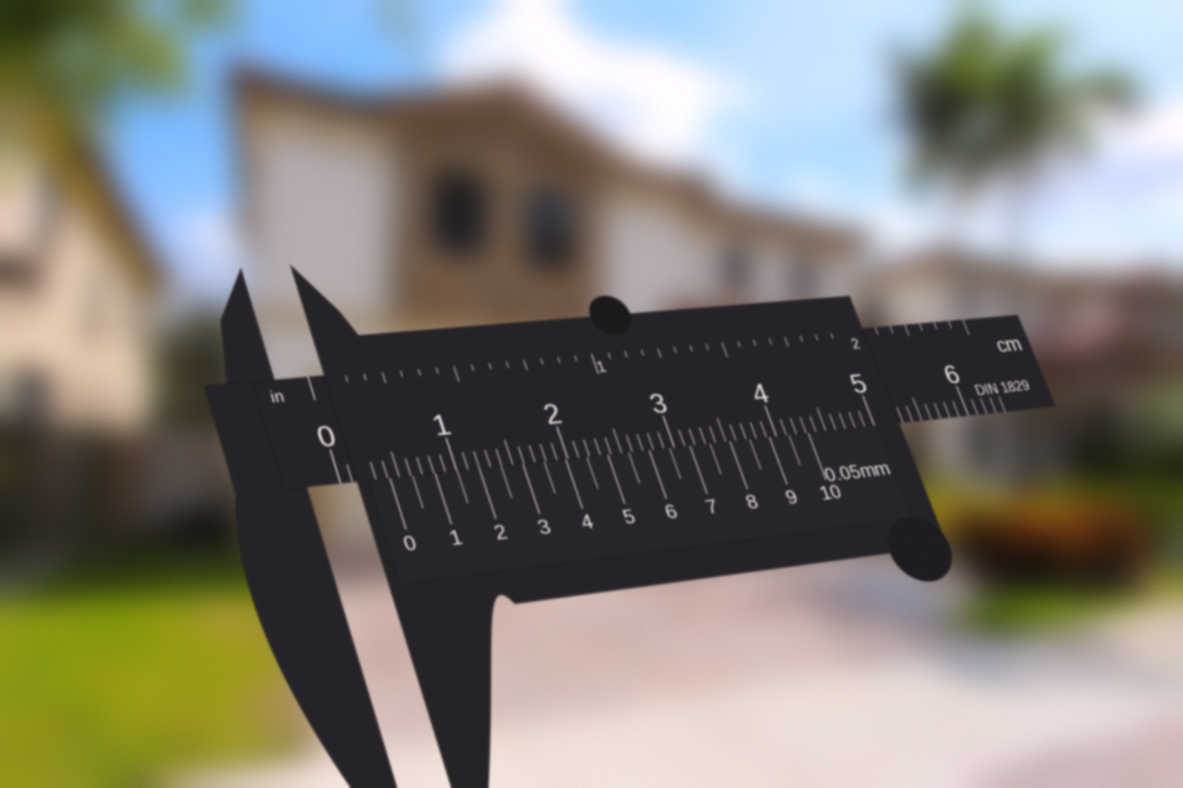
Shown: 4.2; mm
